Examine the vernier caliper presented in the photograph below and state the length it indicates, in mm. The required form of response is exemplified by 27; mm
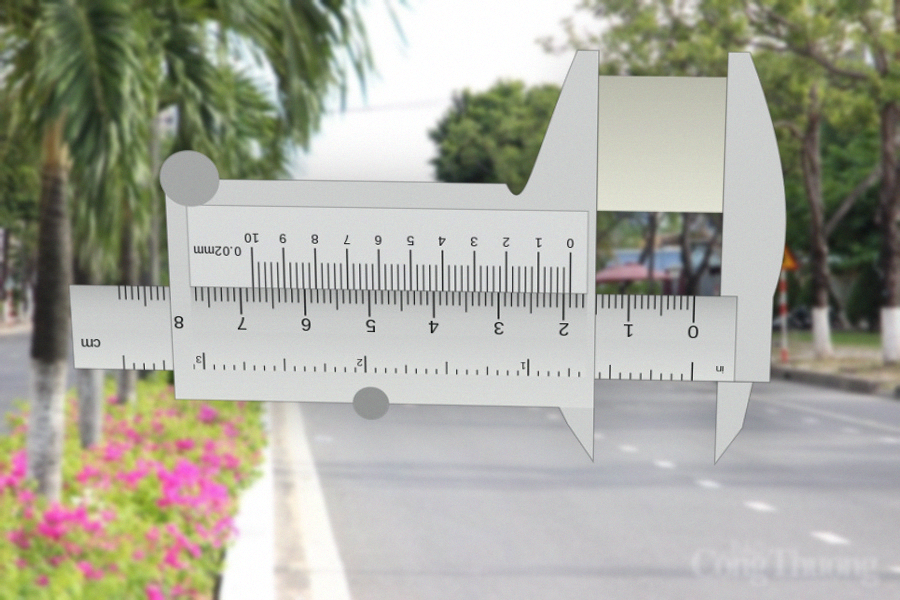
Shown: 19.0; mm
